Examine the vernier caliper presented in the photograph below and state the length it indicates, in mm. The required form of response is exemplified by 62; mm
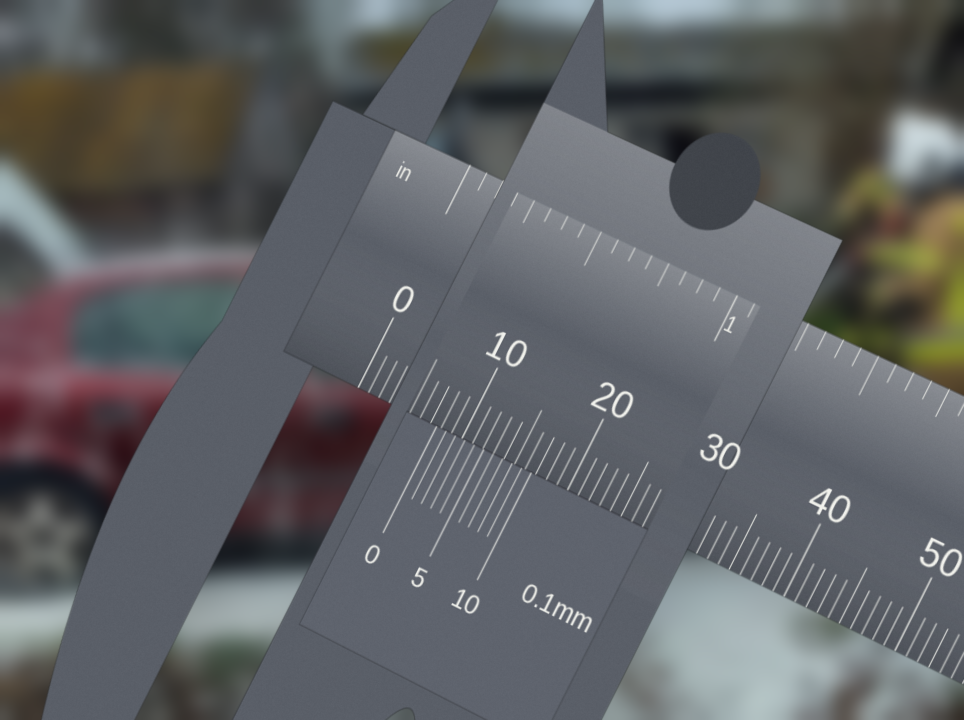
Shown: 7.6; mm
